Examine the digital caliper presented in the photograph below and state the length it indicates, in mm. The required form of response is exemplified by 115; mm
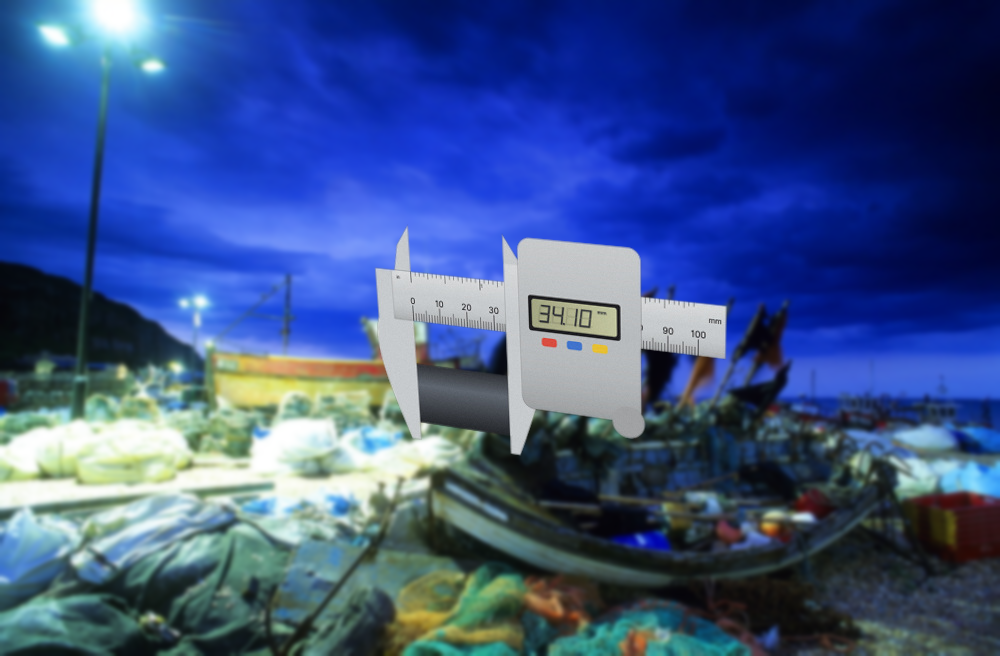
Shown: 34.10; mm
